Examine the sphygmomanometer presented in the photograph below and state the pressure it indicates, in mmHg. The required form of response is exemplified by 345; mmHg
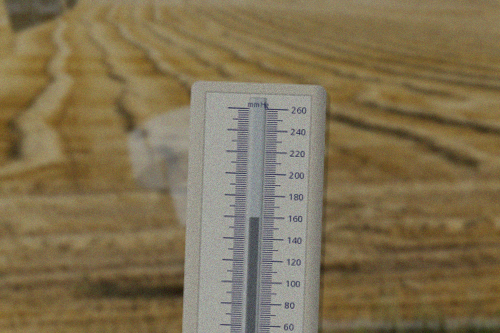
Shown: 160; mmHg
